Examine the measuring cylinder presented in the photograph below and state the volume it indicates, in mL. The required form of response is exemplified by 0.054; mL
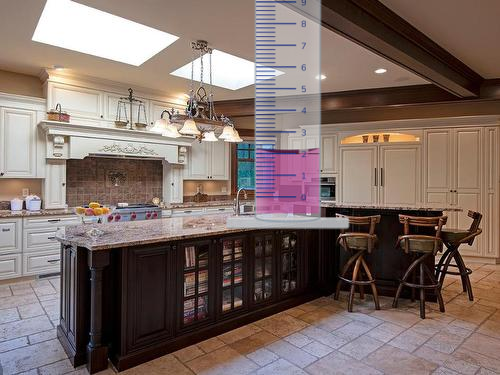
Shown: 2; mL
